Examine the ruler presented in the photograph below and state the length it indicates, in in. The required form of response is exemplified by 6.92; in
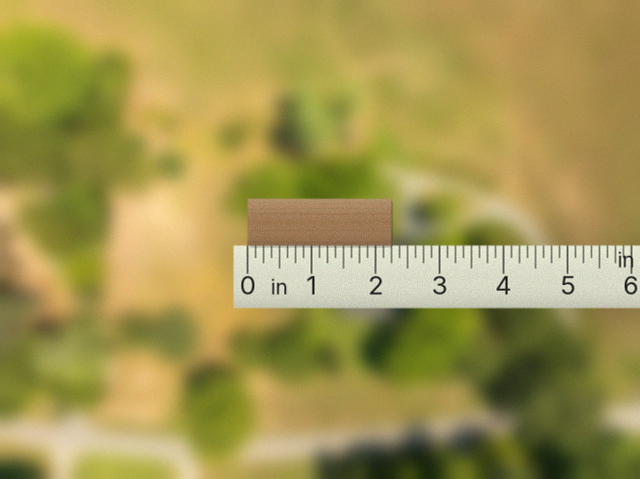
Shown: 2.25; in
